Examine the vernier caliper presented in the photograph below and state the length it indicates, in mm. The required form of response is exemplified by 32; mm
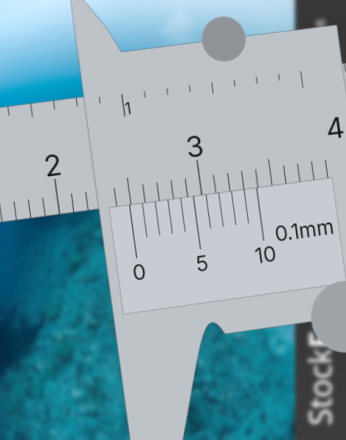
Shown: 24.9; mm
